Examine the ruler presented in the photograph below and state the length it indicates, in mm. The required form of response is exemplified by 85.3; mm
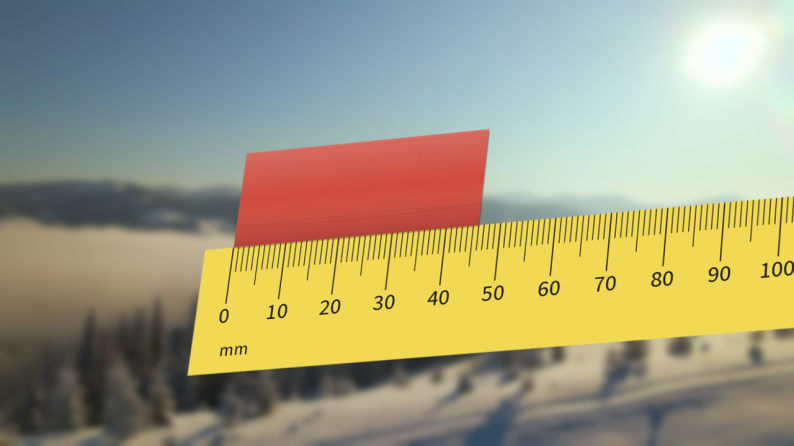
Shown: 46; mm
